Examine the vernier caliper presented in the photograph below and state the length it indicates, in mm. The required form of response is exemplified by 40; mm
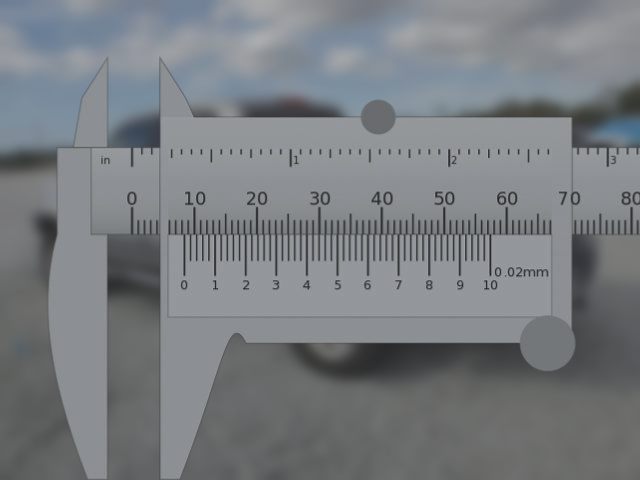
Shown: 8.4; mm
